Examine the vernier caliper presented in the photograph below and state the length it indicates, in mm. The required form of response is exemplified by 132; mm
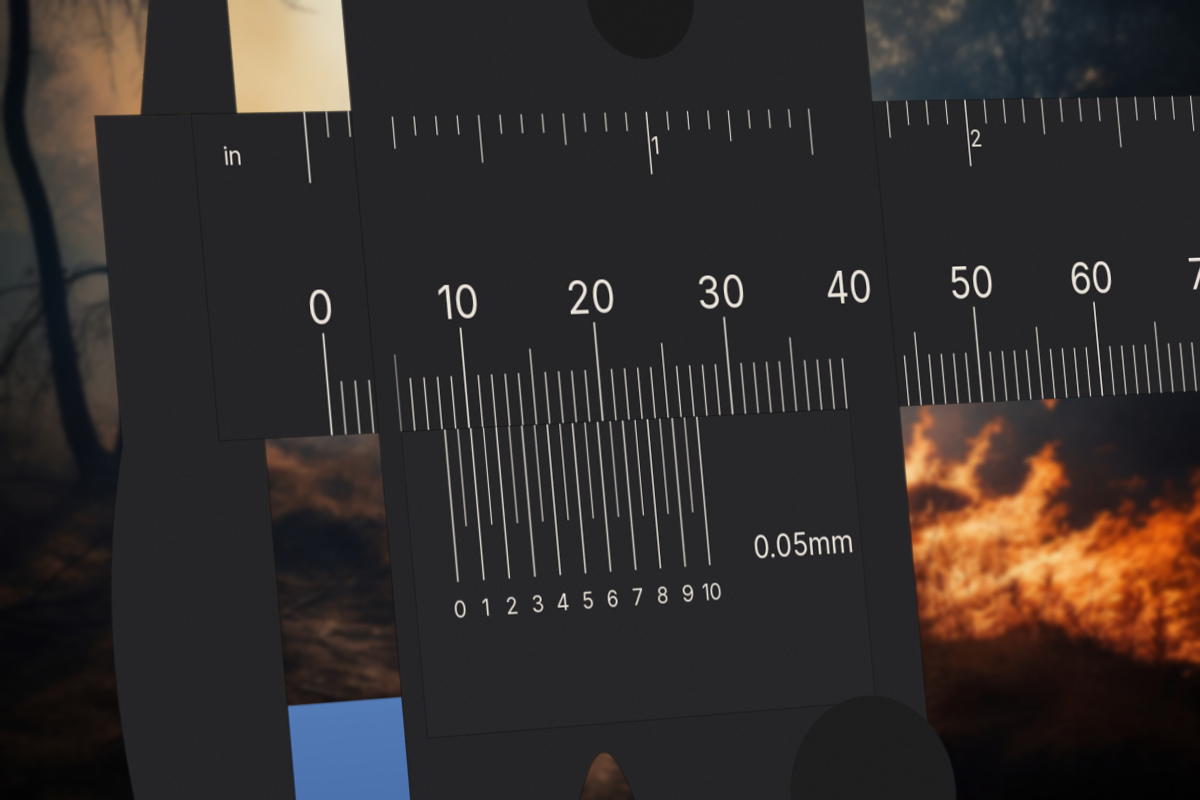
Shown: 8.2; mm
